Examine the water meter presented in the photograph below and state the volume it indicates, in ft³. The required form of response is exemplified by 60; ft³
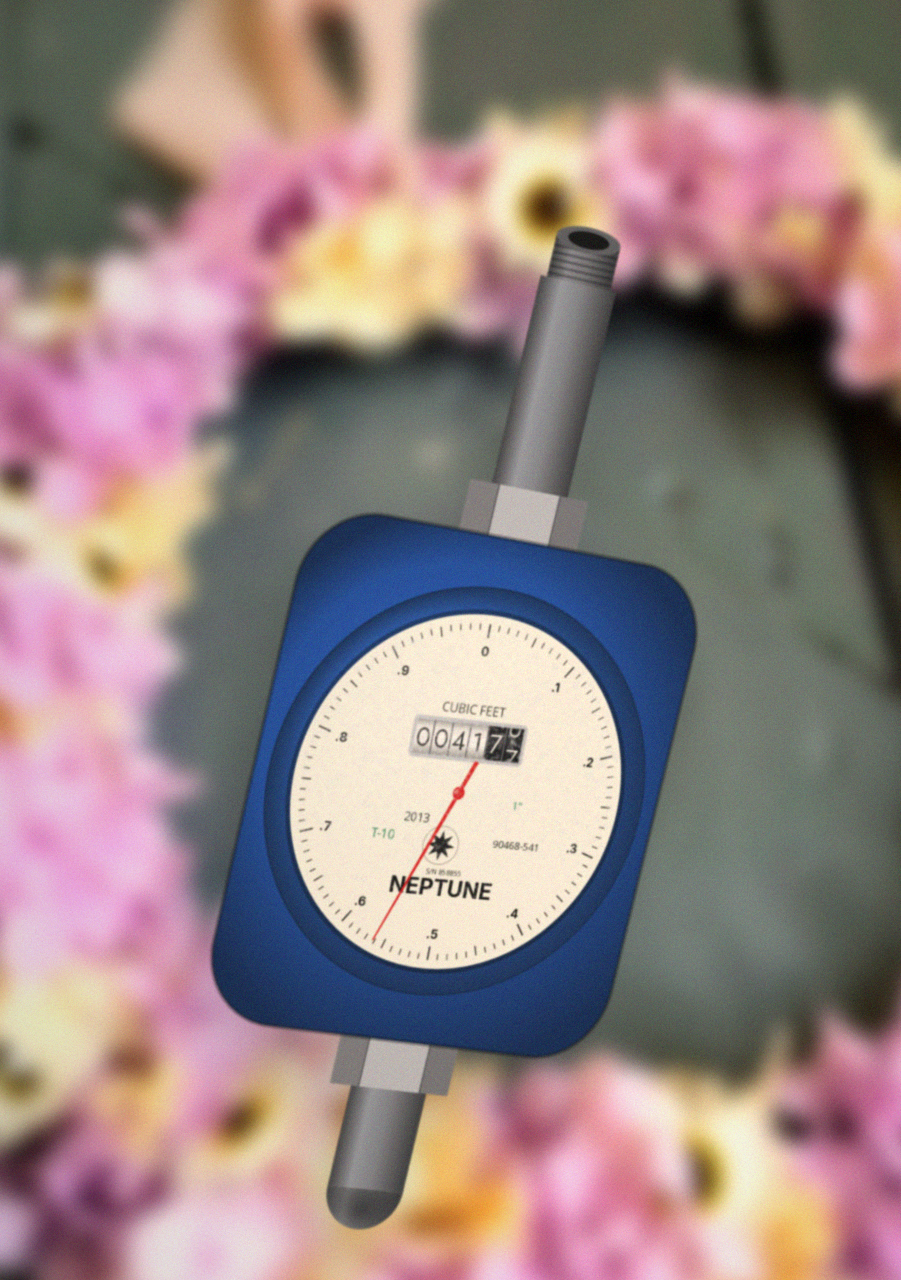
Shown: 4176.56; ft³
